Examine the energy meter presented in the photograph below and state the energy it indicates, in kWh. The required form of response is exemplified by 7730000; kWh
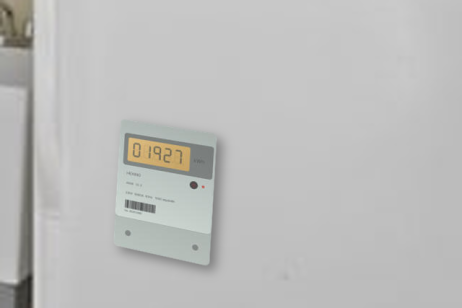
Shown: 1927; kWh
